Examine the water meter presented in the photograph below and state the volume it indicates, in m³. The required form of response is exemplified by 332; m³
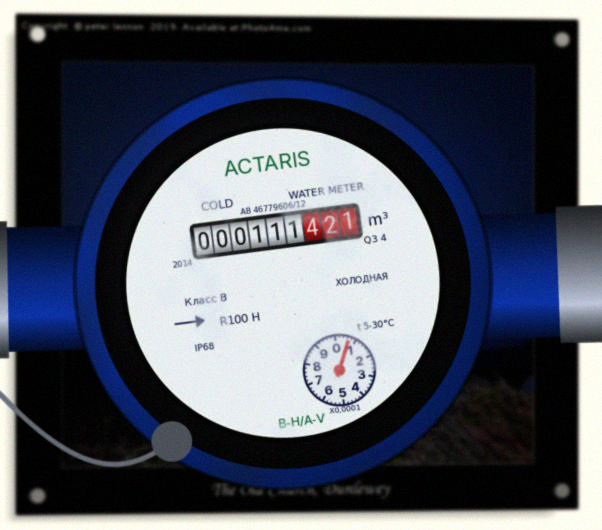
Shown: 111.4210; m³
